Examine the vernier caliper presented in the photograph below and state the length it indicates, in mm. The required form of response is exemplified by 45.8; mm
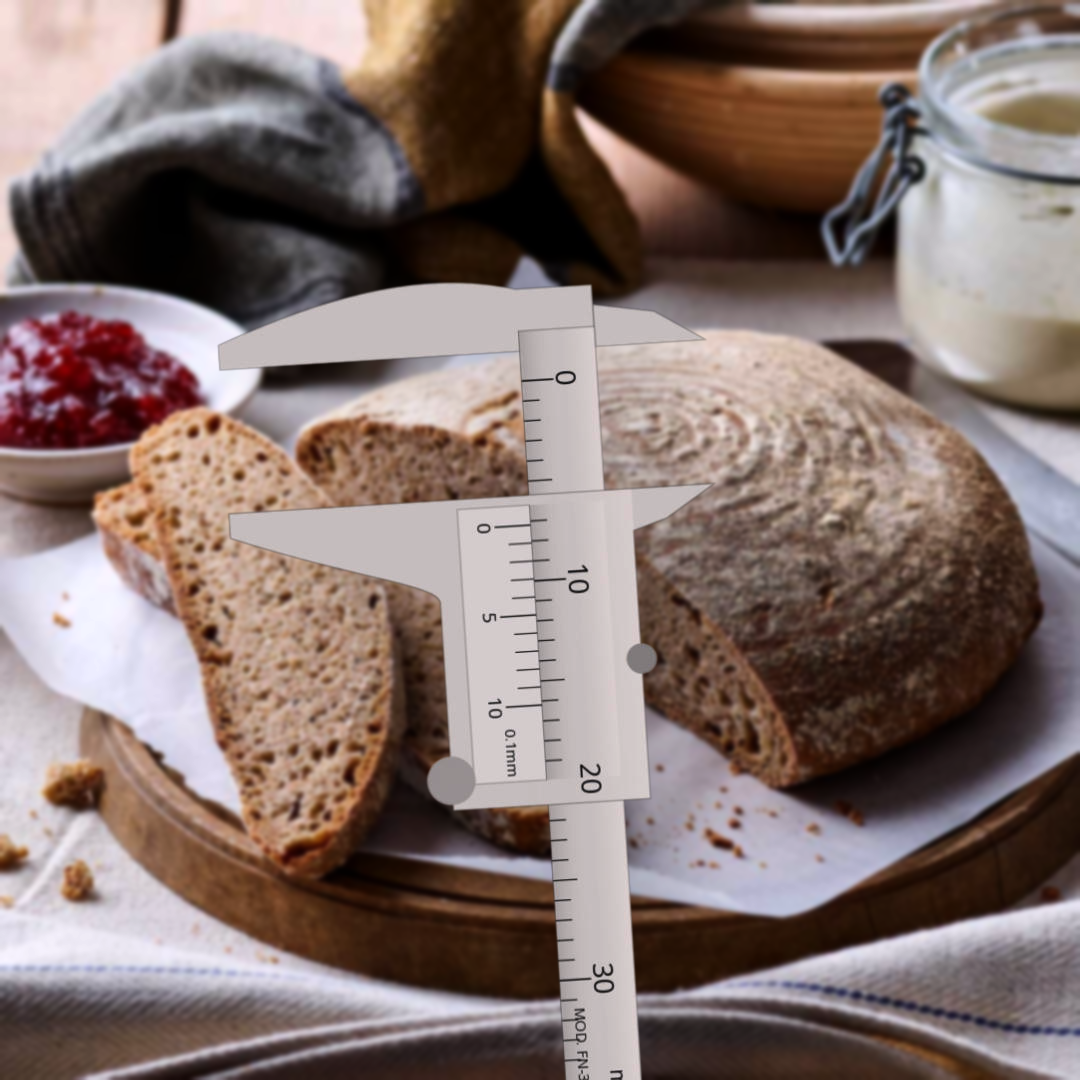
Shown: 7.2; mm
